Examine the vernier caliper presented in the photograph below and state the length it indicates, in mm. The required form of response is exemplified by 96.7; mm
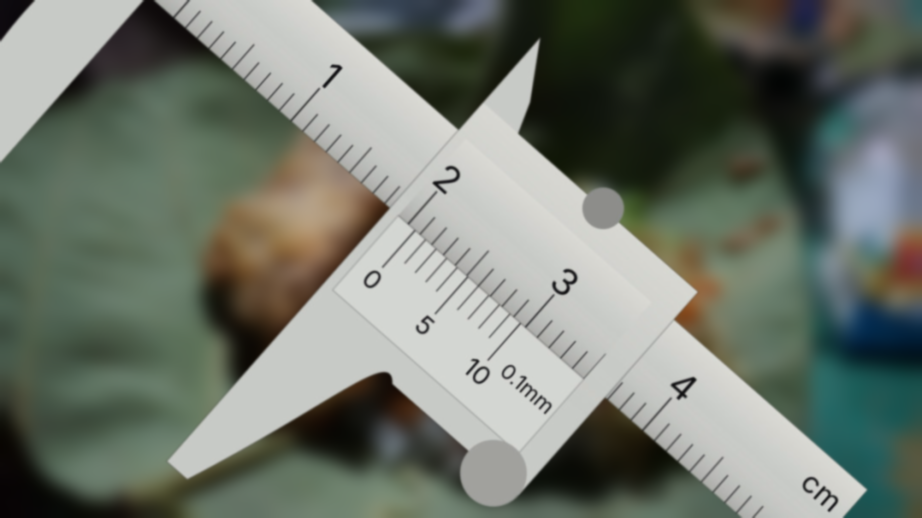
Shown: 20.6; mm
